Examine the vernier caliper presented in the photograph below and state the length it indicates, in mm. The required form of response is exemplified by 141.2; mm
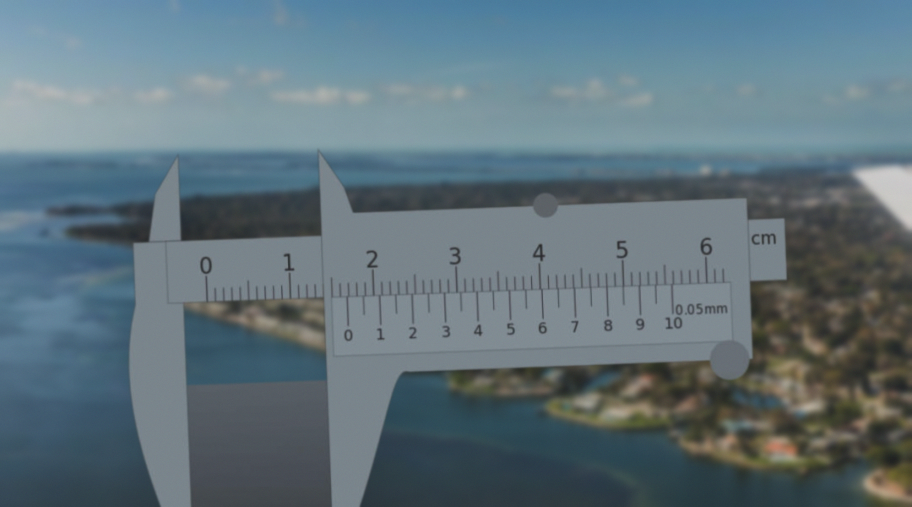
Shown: 16.8; mm
